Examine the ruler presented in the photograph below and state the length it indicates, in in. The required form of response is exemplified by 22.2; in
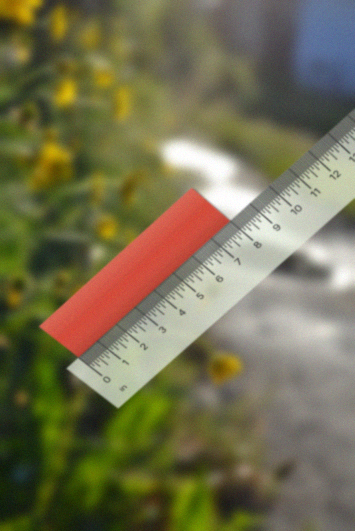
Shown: 8; in
